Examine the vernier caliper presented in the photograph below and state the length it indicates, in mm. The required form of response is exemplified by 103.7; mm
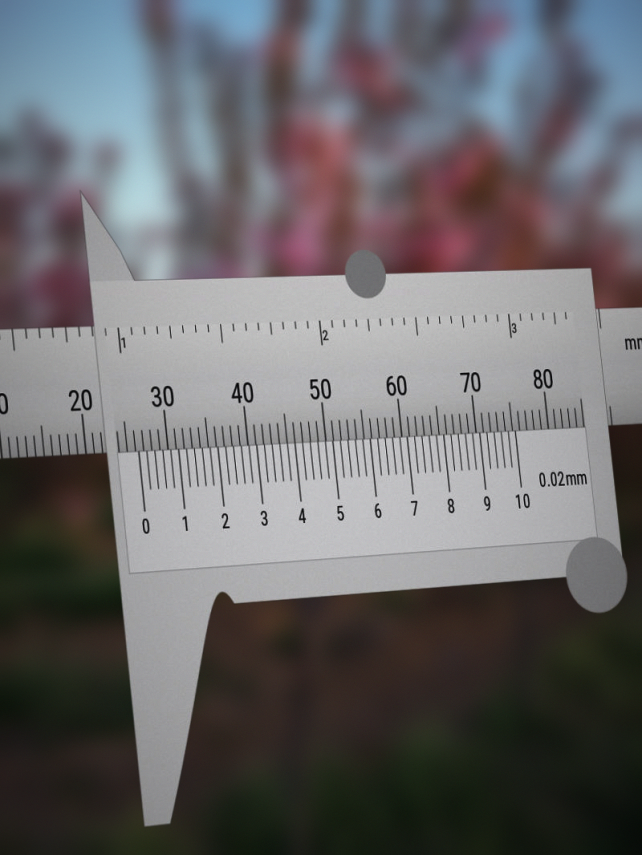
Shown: 26.4; mm
